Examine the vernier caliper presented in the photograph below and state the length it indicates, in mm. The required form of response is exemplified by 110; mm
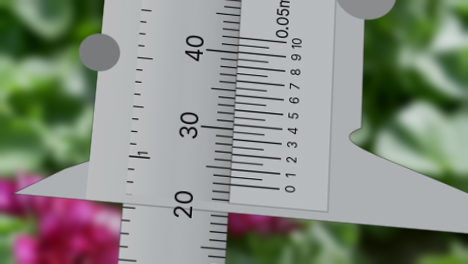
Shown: 23.0; mm
